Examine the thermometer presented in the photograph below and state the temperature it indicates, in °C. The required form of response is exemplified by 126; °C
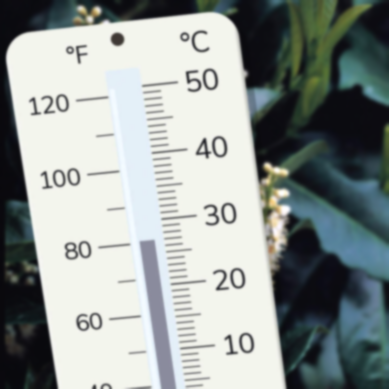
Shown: 27; °C
